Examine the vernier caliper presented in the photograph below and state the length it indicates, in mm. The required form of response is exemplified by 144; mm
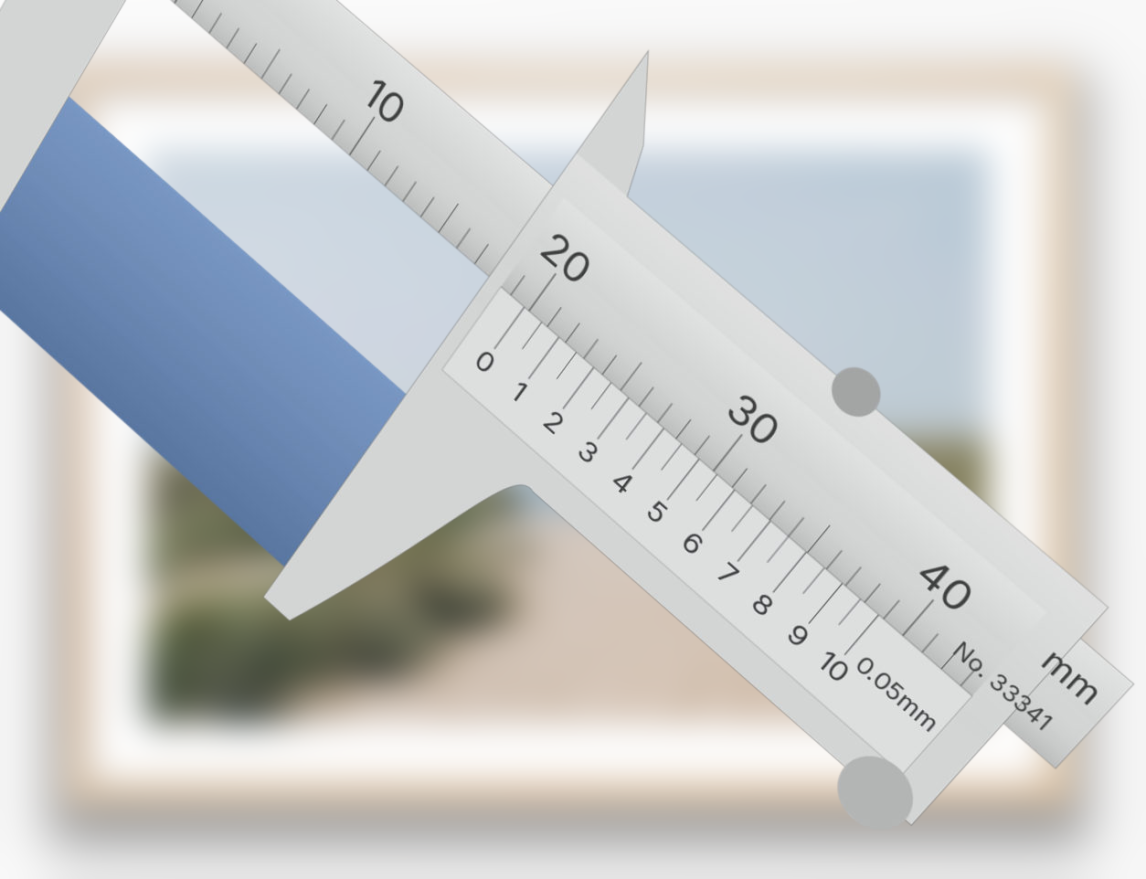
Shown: 19.75; mm
